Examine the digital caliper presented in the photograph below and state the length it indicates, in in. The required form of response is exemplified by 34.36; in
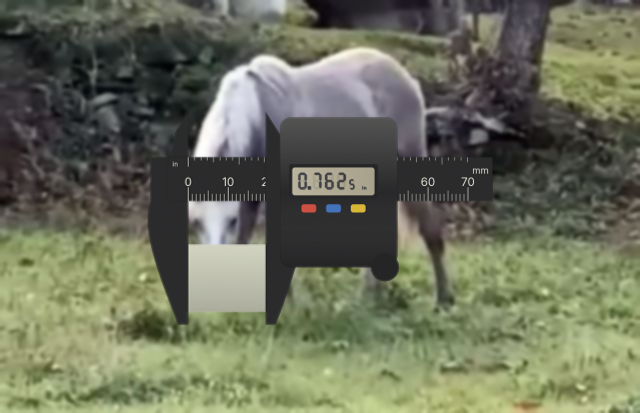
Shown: 0.7625; in
